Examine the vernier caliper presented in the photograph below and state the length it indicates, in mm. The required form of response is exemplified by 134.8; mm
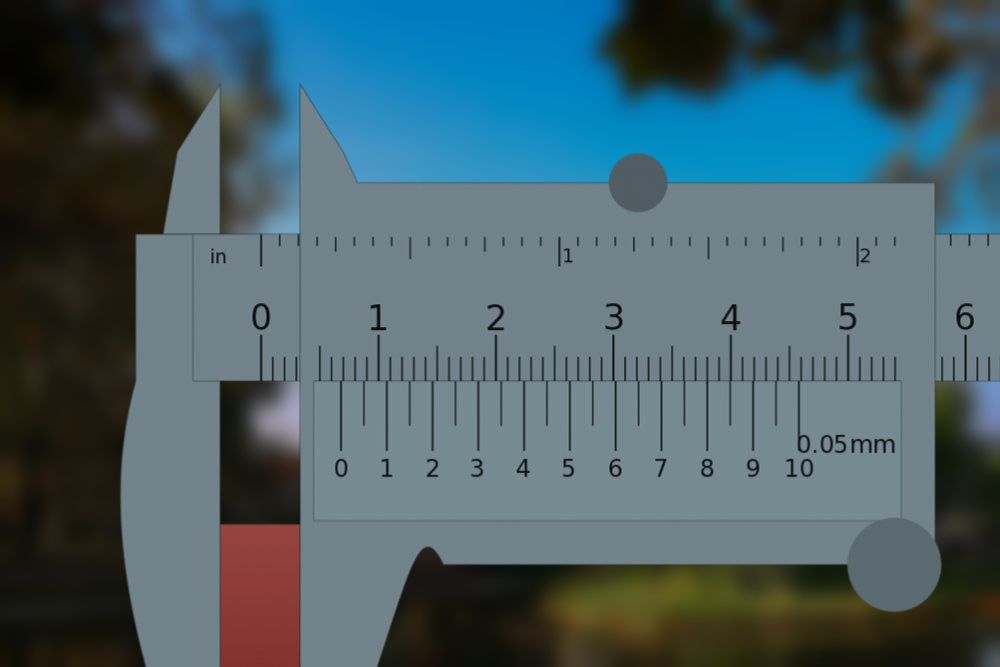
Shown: 6.8; mm
